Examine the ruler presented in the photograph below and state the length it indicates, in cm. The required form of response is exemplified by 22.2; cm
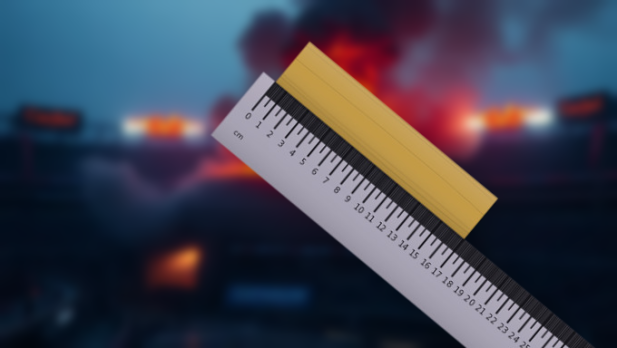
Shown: 17; cm
